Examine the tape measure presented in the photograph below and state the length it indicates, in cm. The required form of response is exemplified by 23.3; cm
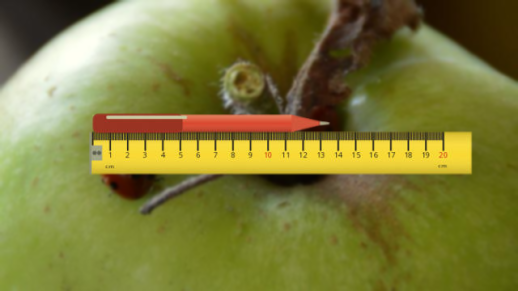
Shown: 13.5; cm
